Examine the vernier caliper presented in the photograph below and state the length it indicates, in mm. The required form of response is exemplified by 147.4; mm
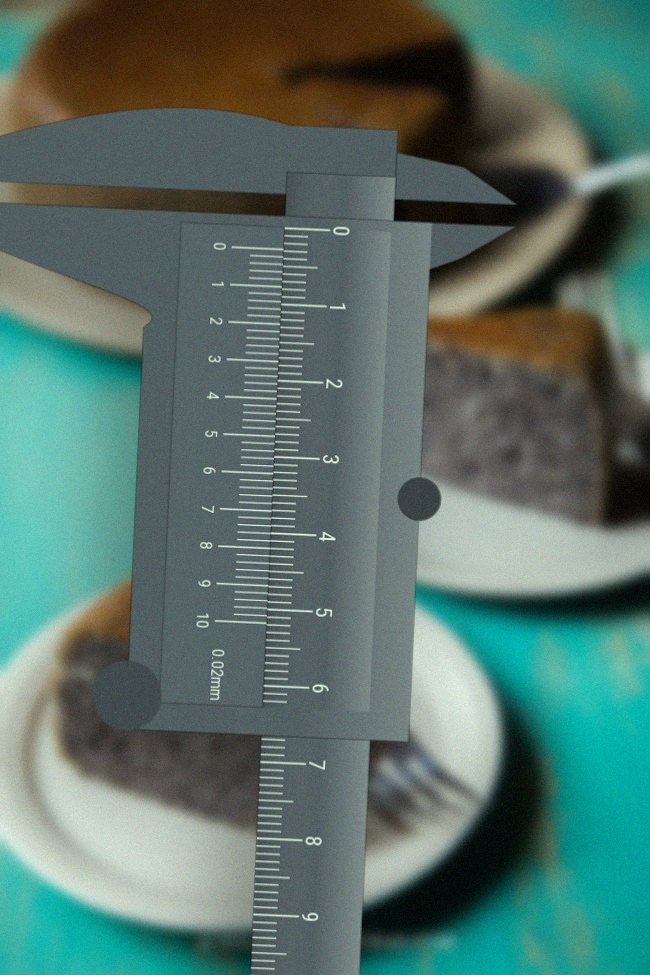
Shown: 2.8; mm
